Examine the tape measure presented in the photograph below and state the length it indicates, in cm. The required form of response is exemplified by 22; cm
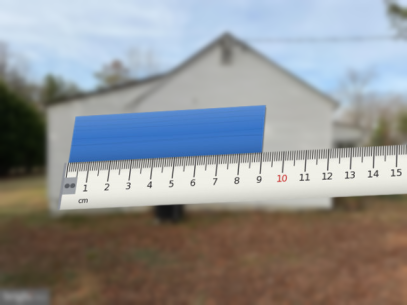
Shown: 9; cm
